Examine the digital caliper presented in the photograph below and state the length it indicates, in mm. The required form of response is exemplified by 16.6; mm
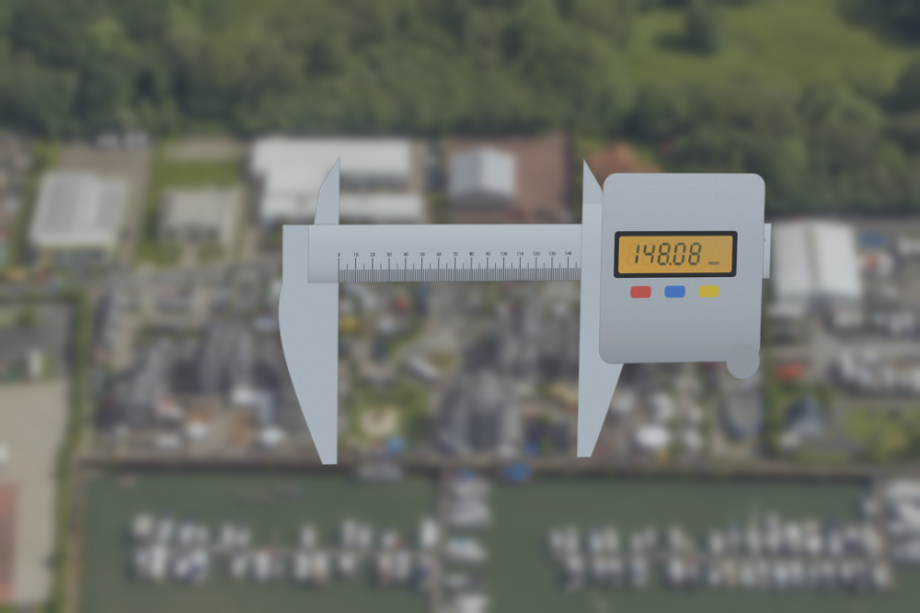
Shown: 148.08; mm
